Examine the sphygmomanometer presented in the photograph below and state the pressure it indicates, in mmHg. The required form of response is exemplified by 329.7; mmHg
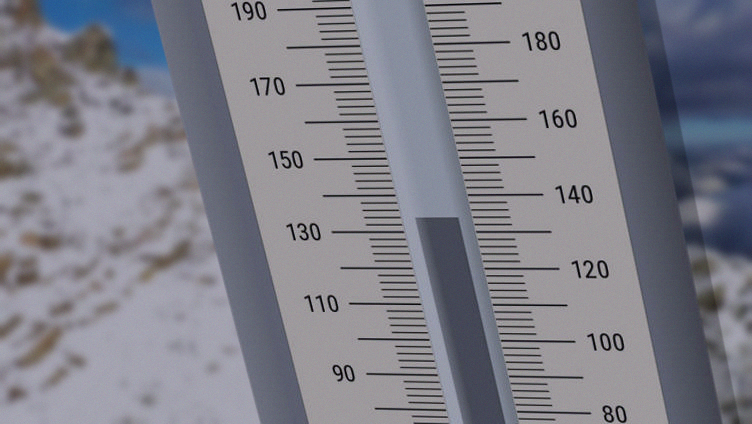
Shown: 134; mmHg
